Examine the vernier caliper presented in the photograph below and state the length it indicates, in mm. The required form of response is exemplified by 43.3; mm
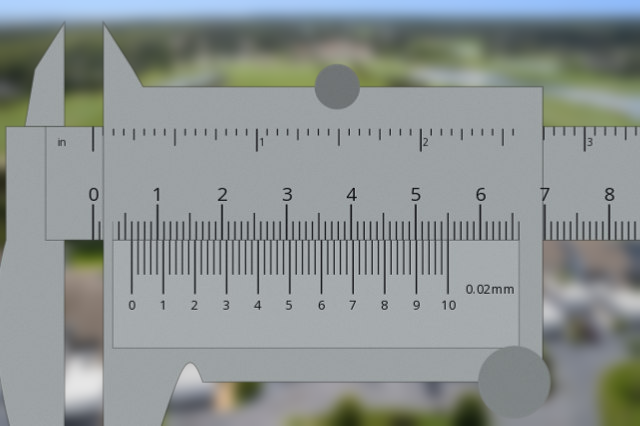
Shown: 6.0; mm
